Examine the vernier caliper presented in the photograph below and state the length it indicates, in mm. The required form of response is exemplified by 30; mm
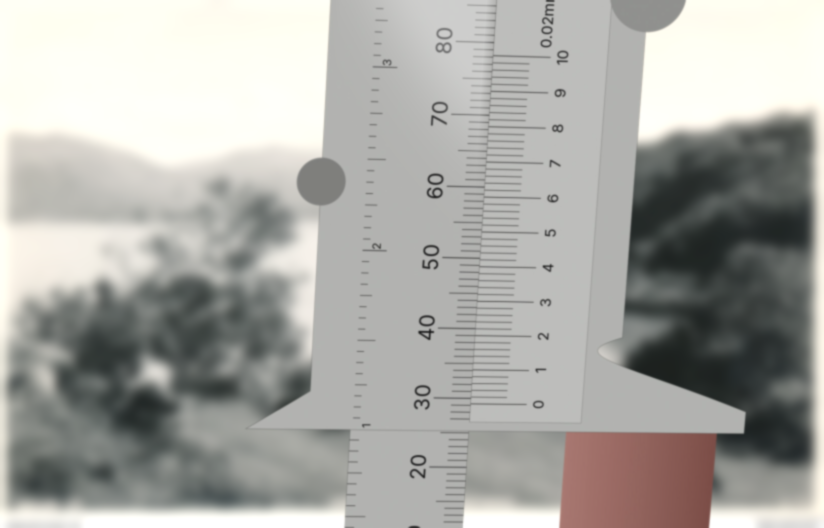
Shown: 29.2; mm
